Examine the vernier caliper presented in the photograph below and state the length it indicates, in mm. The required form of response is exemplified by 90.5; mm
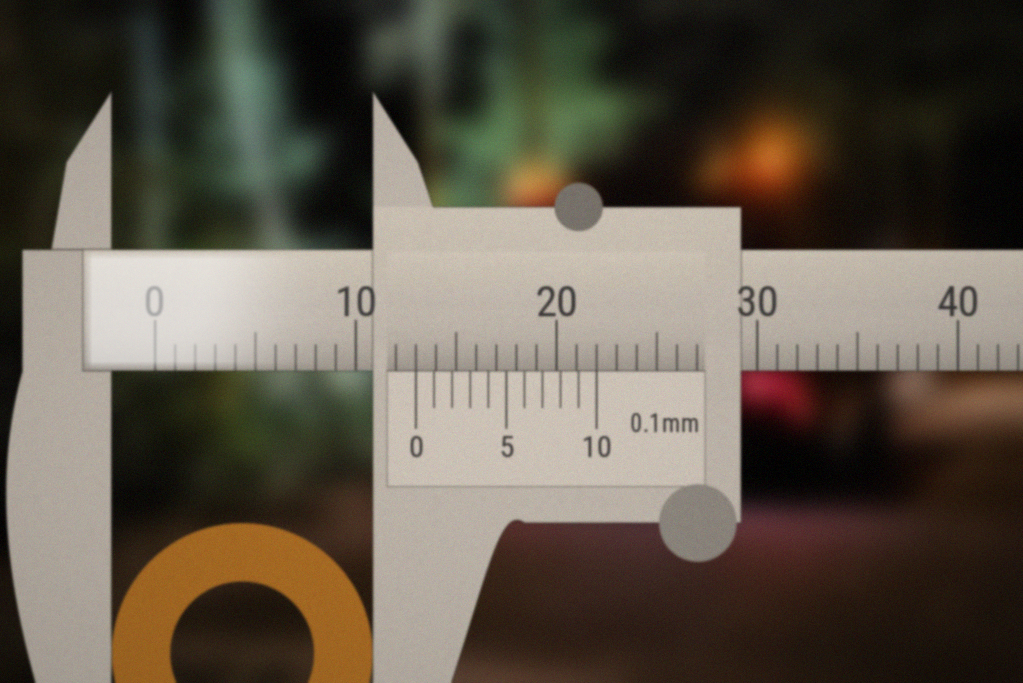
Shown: 13.0; mm
